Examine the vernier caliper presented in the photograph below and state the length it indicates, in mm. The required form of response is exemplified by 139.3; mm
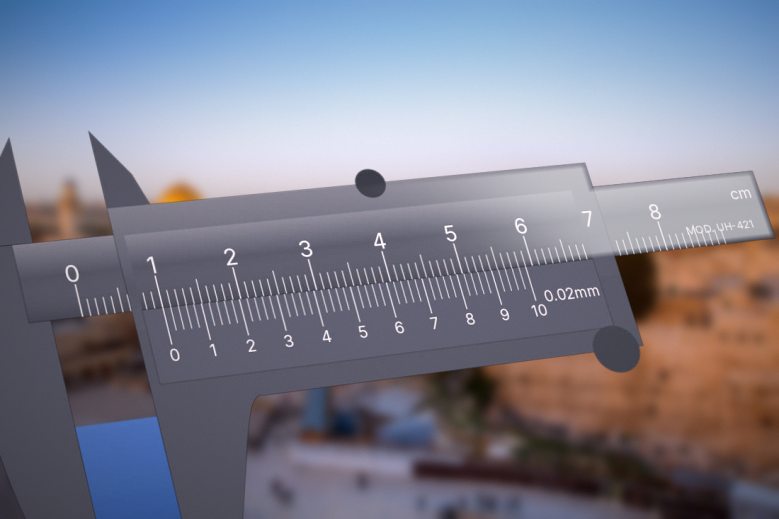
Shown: 10.0; mm
